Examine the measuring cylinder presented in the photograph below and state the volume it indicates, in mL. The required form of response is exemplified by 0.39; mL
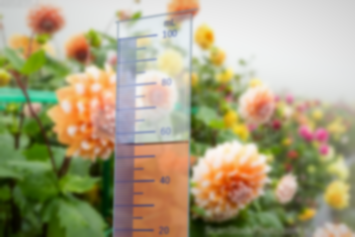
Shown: 55; mL
